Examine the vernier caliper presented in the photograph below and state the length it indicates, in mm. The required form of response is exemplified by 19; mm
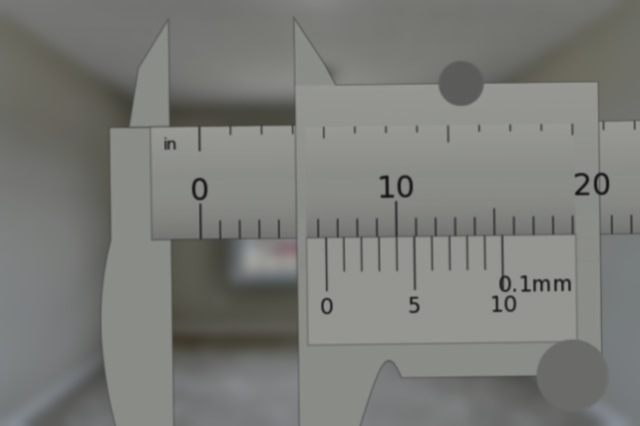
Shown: 6.4; mm
